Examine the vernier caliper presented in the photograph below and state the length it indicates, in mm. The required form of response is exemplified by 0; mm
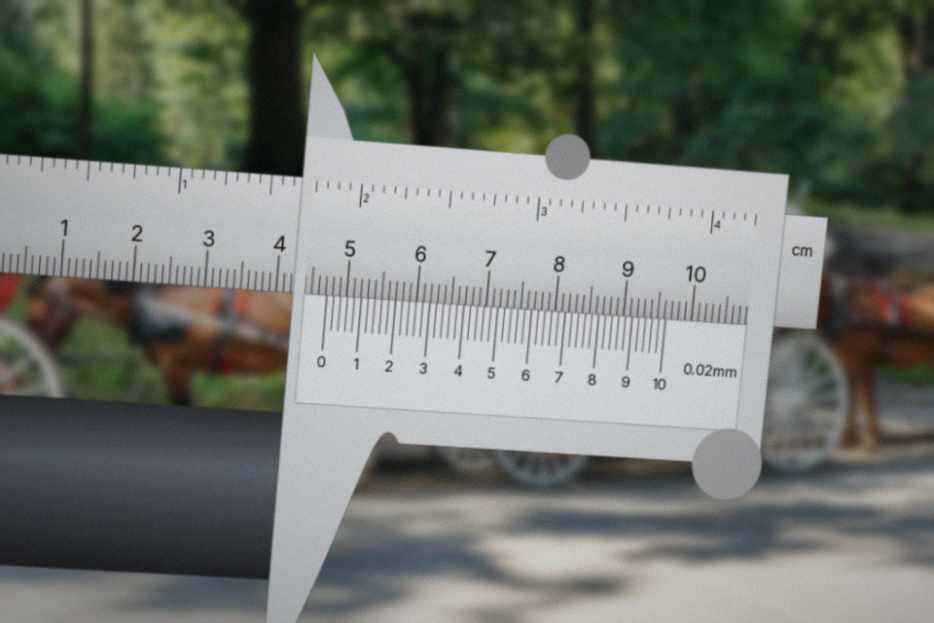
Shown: 47.2; mm
